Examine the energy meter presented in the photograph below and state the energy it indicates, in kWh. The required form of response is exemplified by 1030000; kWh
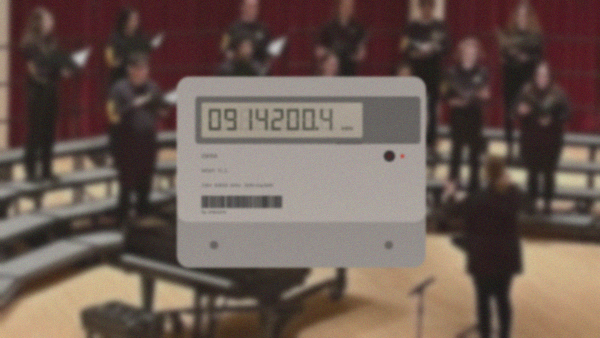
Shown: 914200.4; kWh
